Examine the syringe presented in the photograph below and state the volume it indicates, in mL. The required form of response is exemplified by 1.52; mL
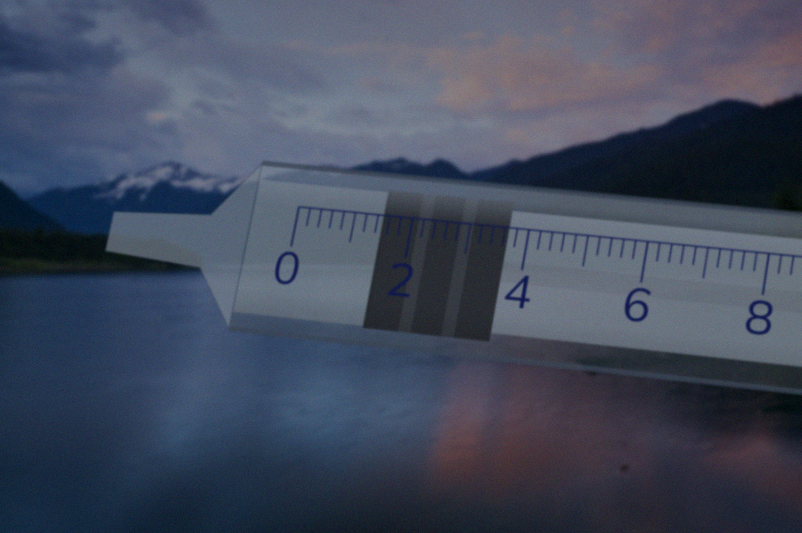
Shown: 1.5; mL
